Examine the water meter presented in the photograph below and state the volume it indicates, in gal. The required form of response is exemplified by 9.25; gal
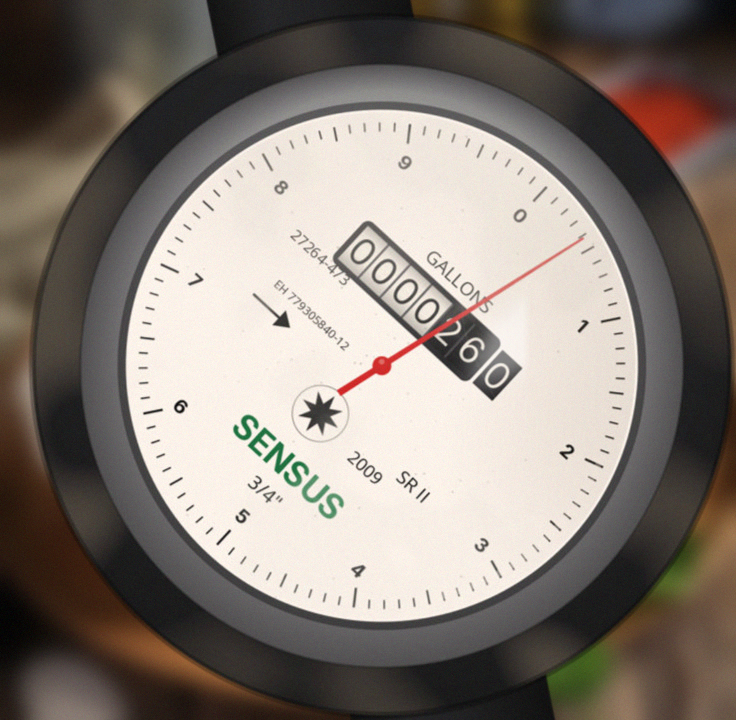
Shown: 260.4; gal
